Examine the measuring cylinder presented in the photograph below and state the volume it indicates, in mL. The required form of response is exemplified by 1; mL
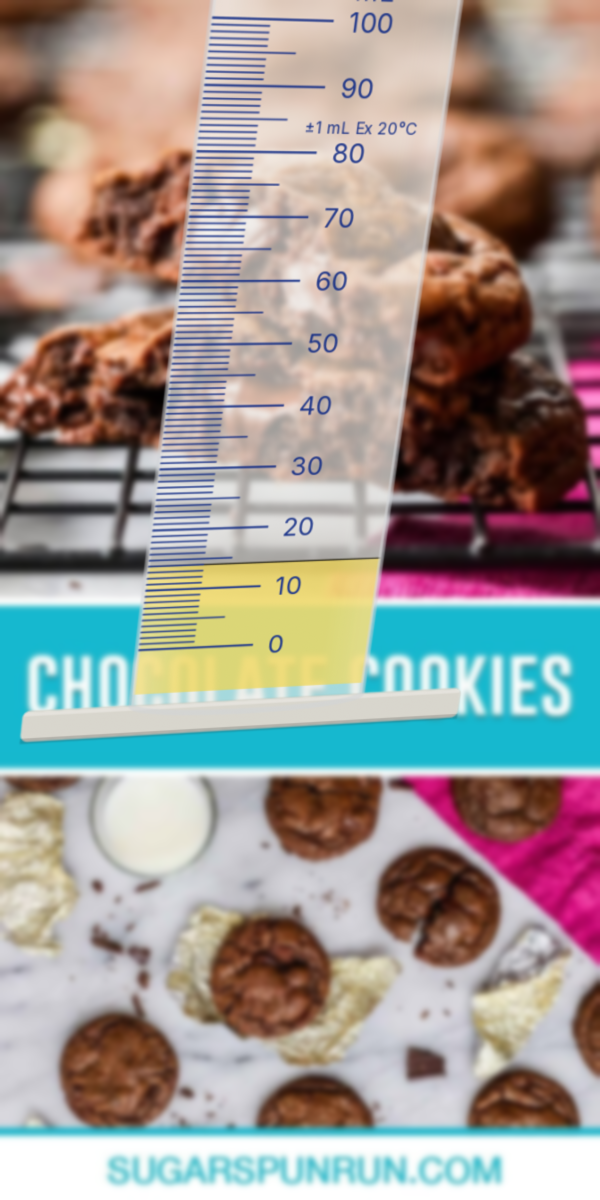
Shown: 14; mL
